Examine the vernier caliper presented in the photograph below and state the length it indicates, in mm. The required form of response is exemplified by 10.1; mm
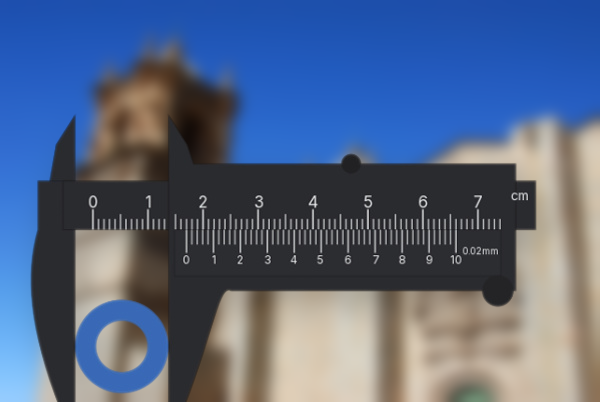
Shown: 17.0; mm
